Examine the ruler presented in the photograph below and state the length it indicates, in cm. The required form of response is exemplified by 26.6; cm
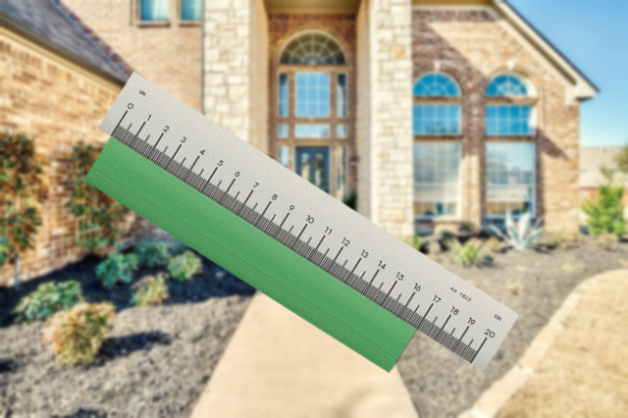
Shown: 17; cm
